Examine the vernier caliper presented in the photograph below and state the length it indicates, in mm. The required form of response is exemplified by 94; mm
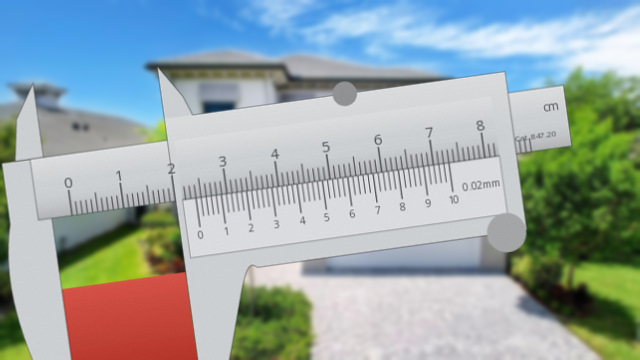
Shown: 24.0; mm
